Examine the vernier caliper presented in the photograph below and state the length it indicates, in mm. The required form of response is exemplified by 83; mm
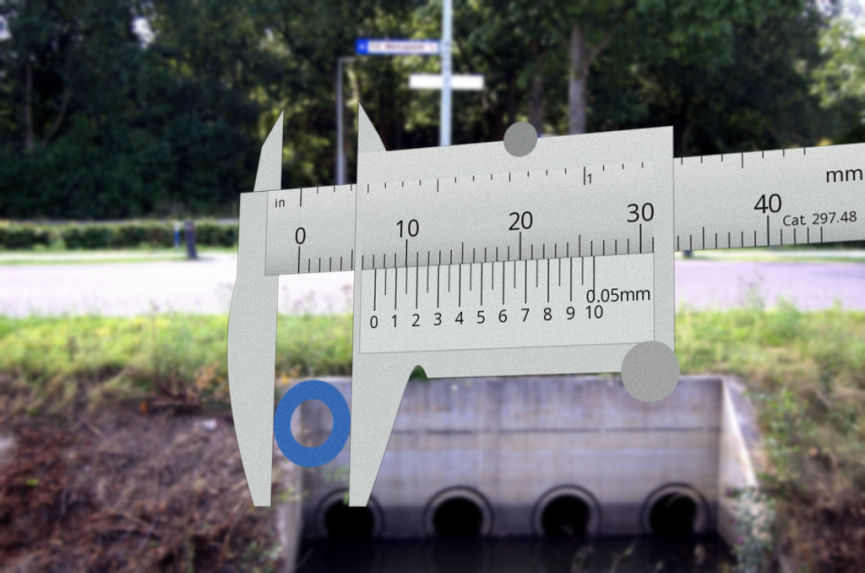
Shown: 7.2; mm
